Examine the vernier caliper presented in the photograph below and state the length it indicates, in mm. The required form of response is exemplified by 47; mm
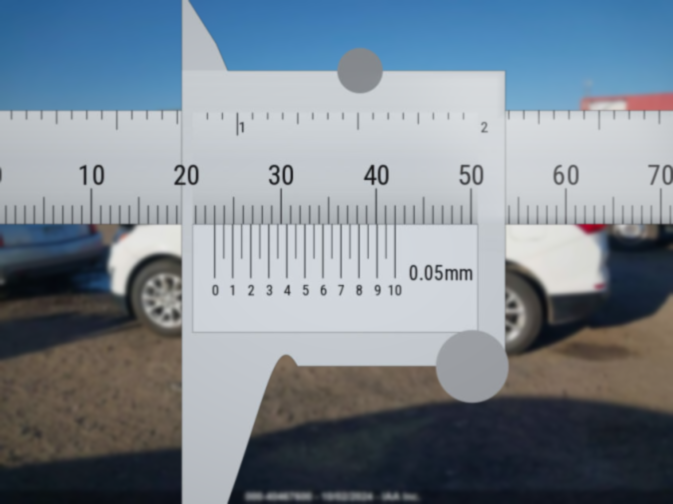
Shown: 23.0; mm
